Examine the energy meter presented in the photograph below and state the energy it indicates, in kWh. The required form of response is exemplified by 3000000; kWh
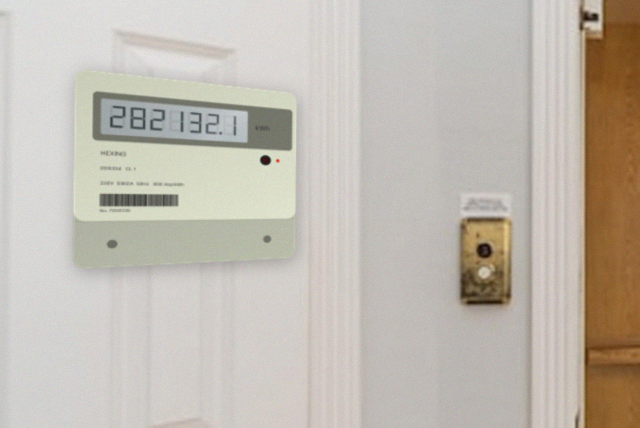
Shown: 282132.1; kWh
